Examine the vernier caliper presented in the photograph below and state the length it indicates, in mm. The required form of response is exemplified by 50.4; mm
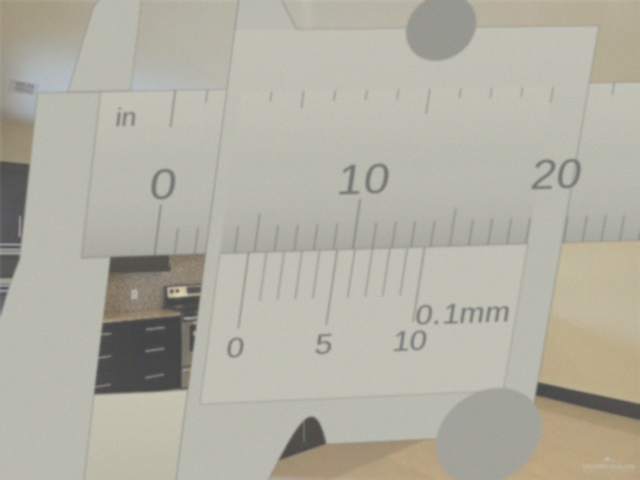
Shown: 4.7; mm
